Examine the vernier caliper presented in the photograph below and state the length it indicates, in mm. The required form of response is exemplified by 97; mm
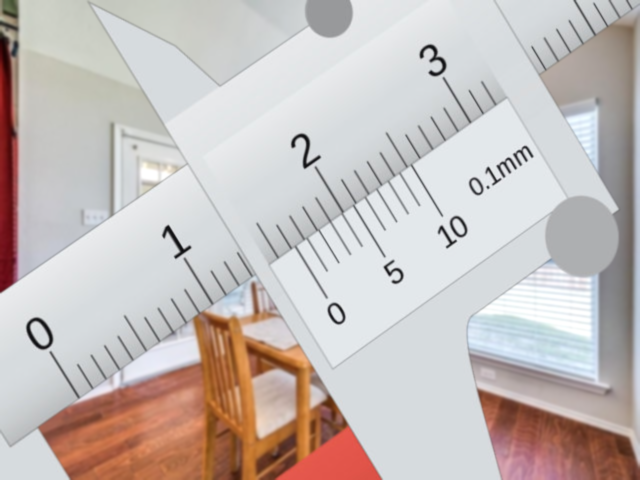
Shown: 16.3; mm
